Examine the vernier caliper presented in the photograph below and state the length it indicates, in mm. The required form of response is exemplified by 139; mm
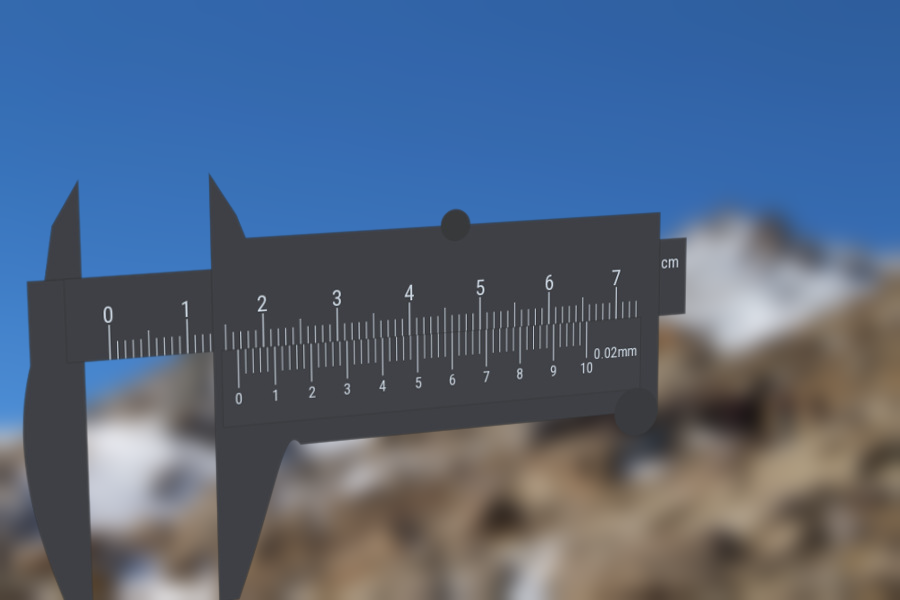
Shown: 16.6; mm
